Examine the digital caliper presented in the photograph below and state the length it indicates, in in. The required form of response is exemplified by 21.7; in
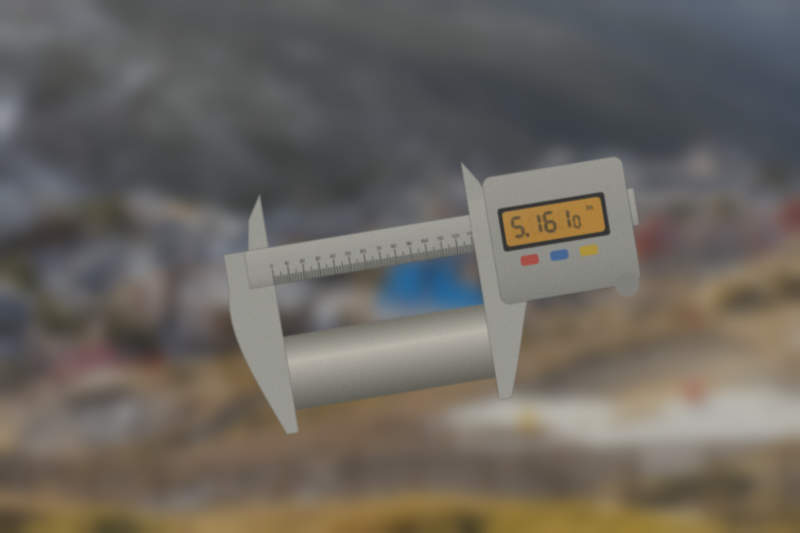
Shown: 5.1610; in
